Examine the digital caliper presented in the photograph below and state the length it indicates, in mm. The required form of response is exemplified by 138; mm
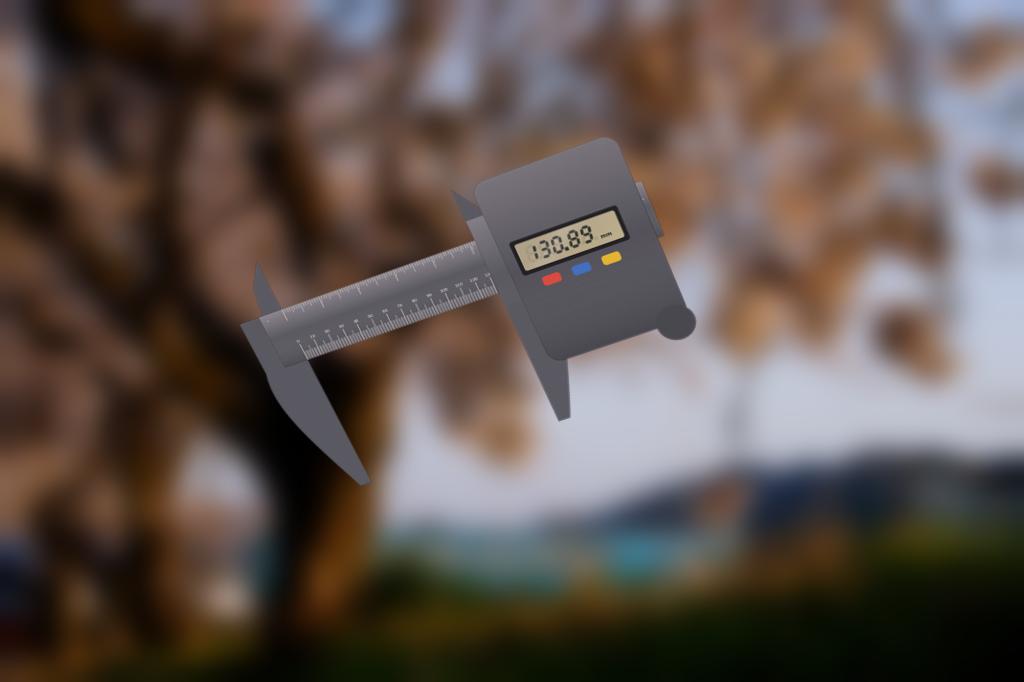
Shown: 130.89; mm
